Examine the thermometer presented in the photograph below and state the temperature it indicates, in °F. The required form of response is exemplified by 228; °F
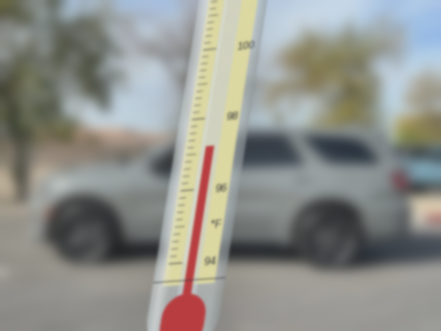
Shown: 97.2; °F
